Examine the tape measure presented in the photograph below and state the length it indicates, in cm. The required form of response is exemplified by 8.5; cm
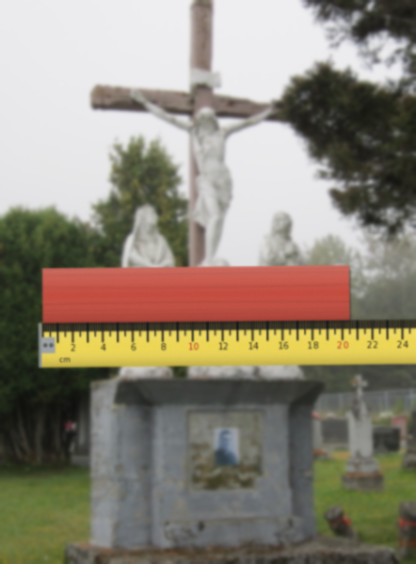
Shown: 20.5; cm
